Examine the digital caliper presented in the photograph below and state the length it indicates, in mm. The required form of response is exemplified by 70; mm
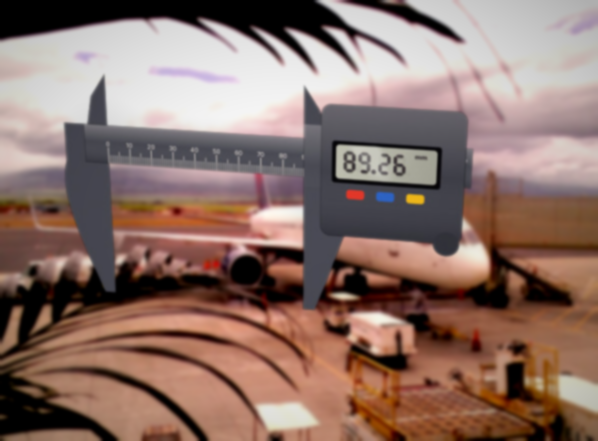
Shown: 89.26; mm
